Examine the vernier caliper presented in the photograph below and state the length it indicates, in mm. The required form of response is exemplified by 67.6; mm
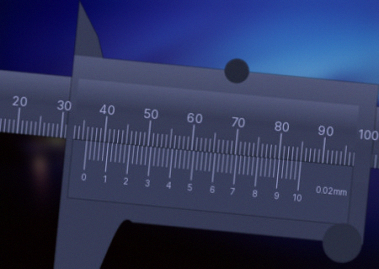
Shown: 36.0; mm
